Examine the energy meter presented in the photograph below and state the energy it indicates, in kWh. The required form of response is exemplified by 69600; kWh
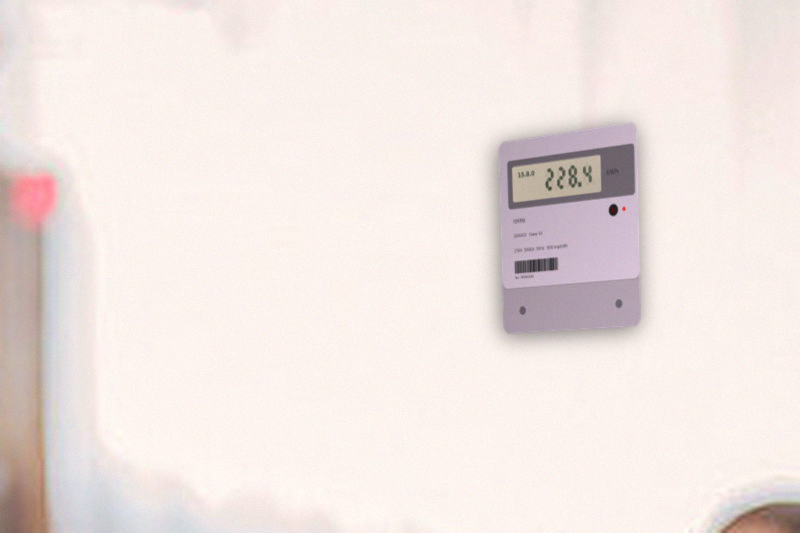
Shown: 228.4; kWh
